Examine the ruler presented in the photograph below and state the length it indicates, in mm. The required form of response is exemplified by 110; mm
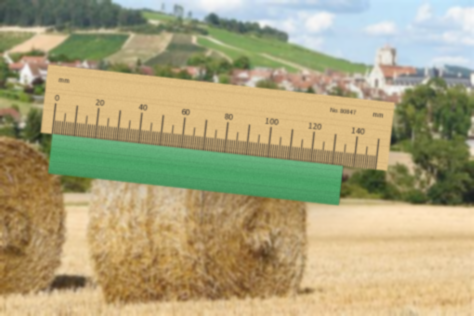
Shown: 135; mm
